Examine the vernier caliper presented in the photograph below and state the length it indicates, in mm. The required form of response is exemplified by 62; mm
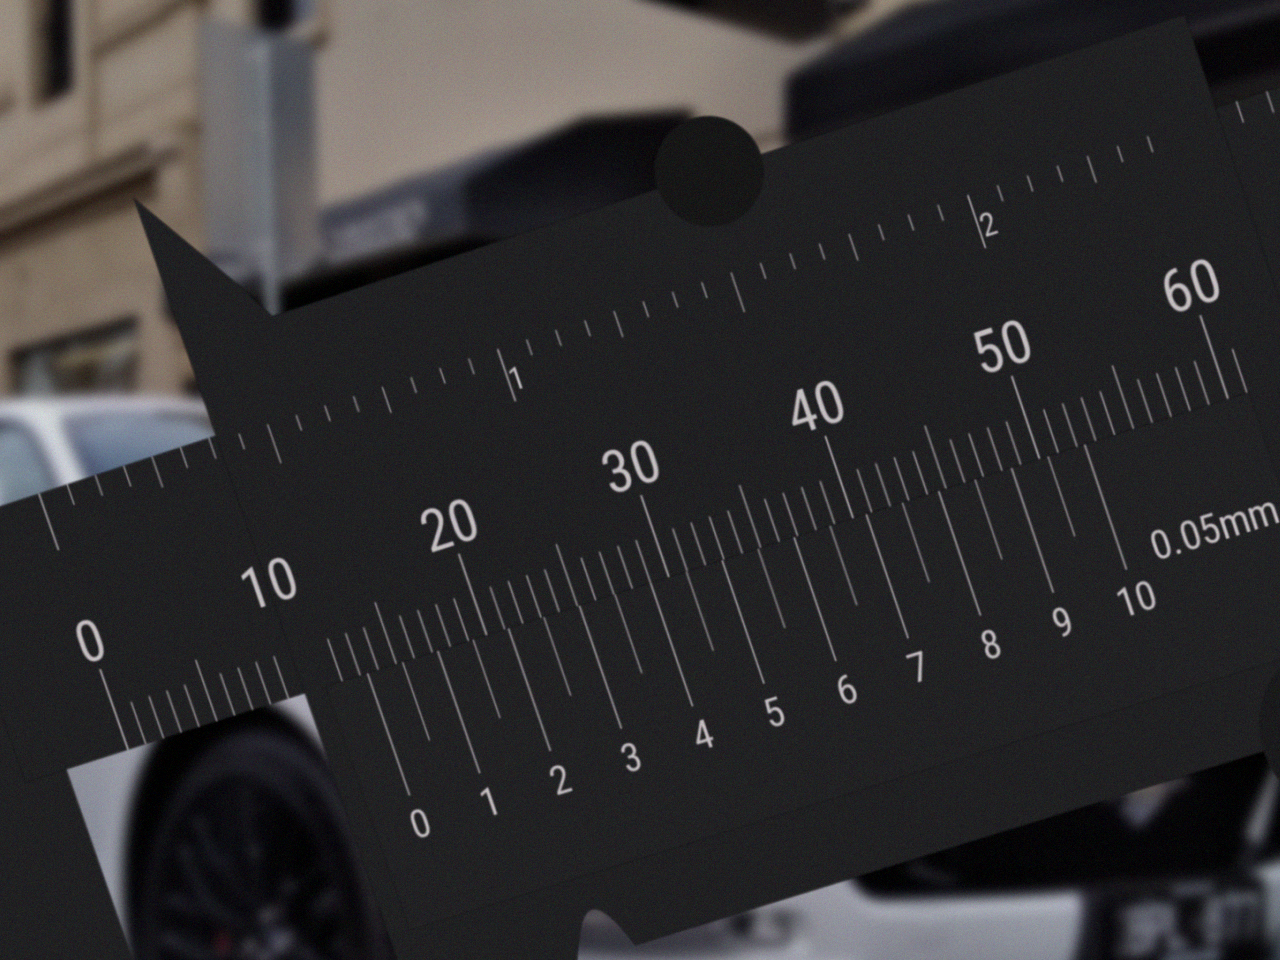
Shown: 13.4; mm
